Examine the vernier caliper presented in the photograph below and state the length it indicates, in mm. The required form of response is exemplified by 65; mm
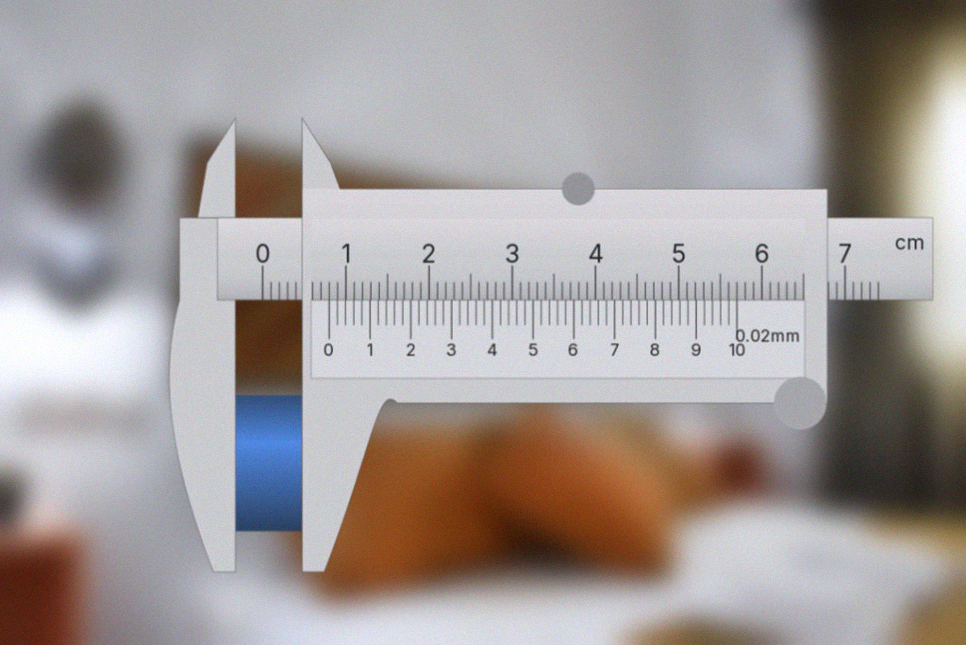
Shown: 8.0; mm
